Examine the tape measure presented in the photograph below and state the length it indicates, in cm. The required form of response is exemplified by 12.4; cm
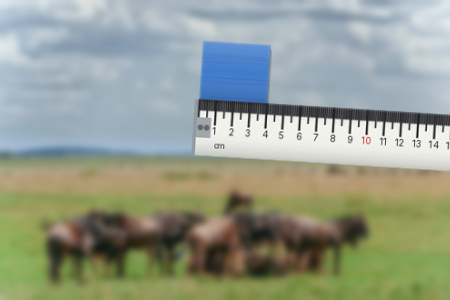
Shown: 4; cm
